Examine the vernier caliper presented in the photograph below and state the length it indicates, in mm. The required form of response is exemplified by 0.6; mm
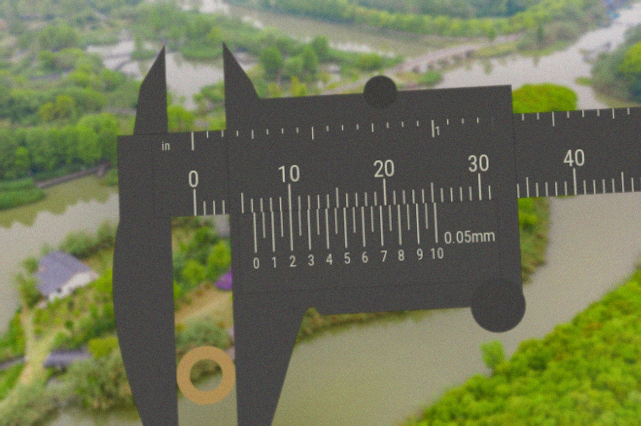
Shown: 6.2; mm
